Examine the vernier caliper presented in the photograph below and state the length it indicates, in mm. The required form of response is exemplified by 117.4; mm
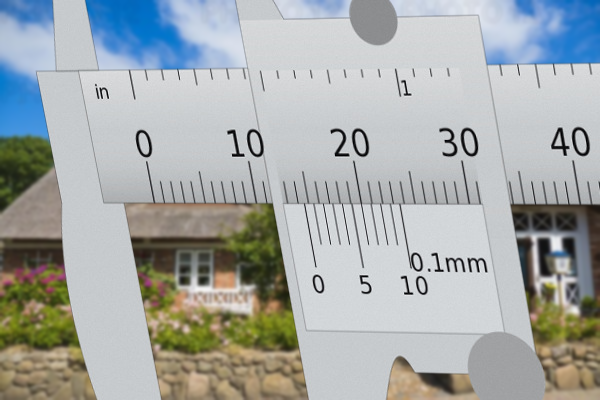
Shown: 14.6; mm
